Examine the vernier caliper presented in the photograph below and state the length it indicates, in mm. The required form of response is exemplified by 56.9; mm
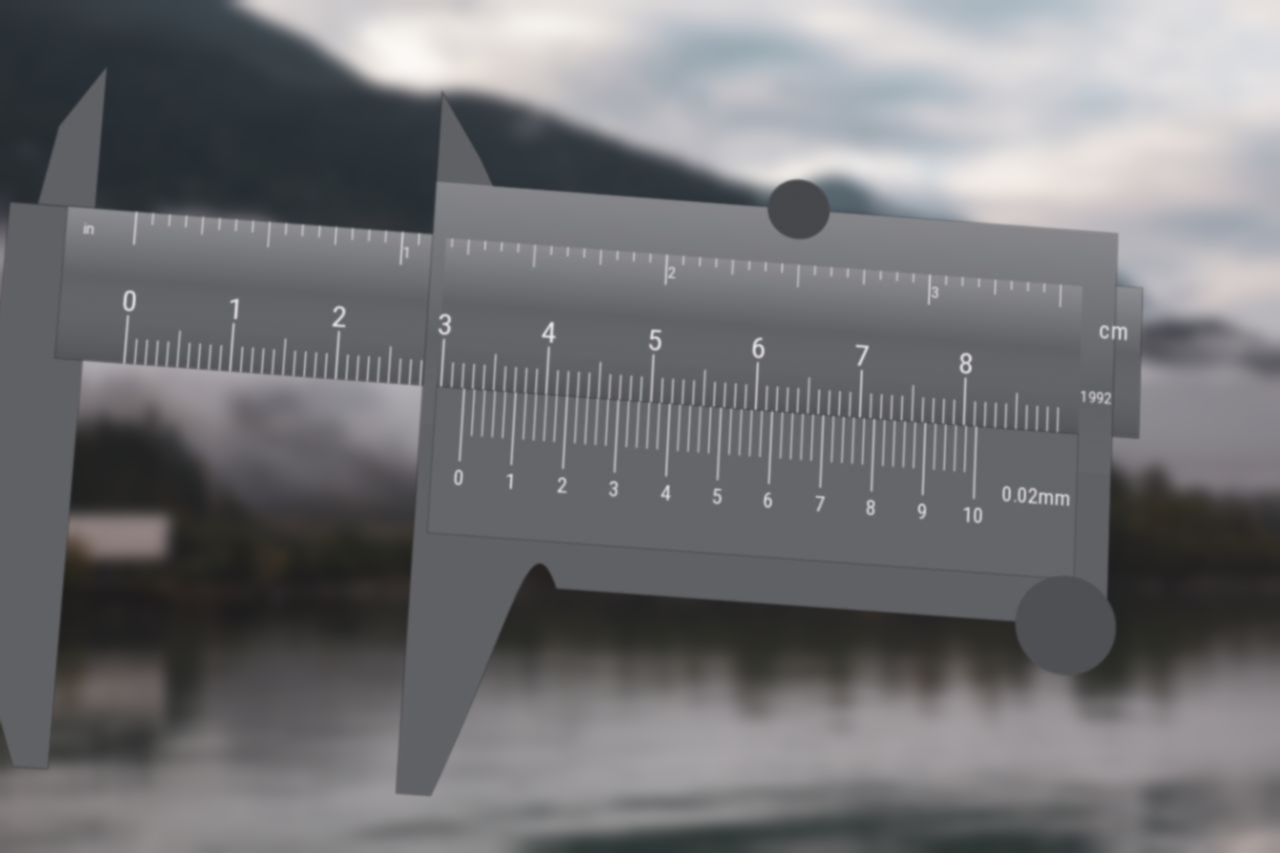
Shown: 32.2; mm
